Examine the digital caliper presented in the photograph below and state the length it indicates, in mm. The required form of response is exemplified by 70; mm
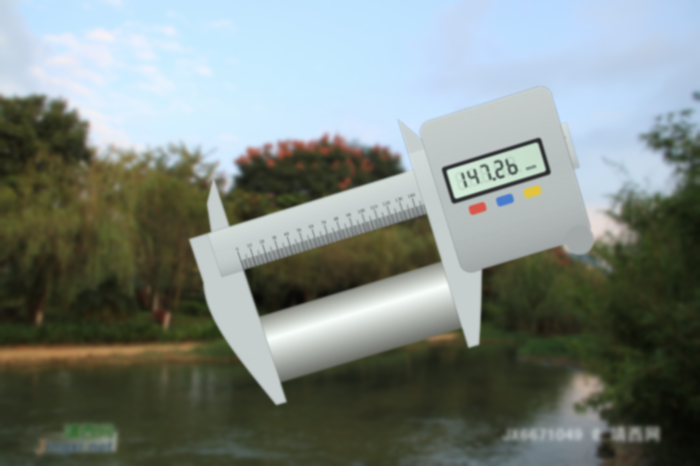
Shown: 147.26; mm
